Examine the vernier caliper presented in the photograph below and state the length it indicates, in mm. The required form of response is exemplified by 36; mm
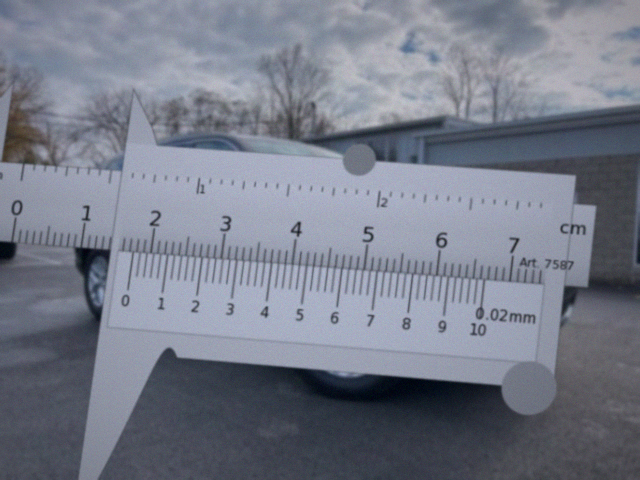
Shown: 17.5; mm
